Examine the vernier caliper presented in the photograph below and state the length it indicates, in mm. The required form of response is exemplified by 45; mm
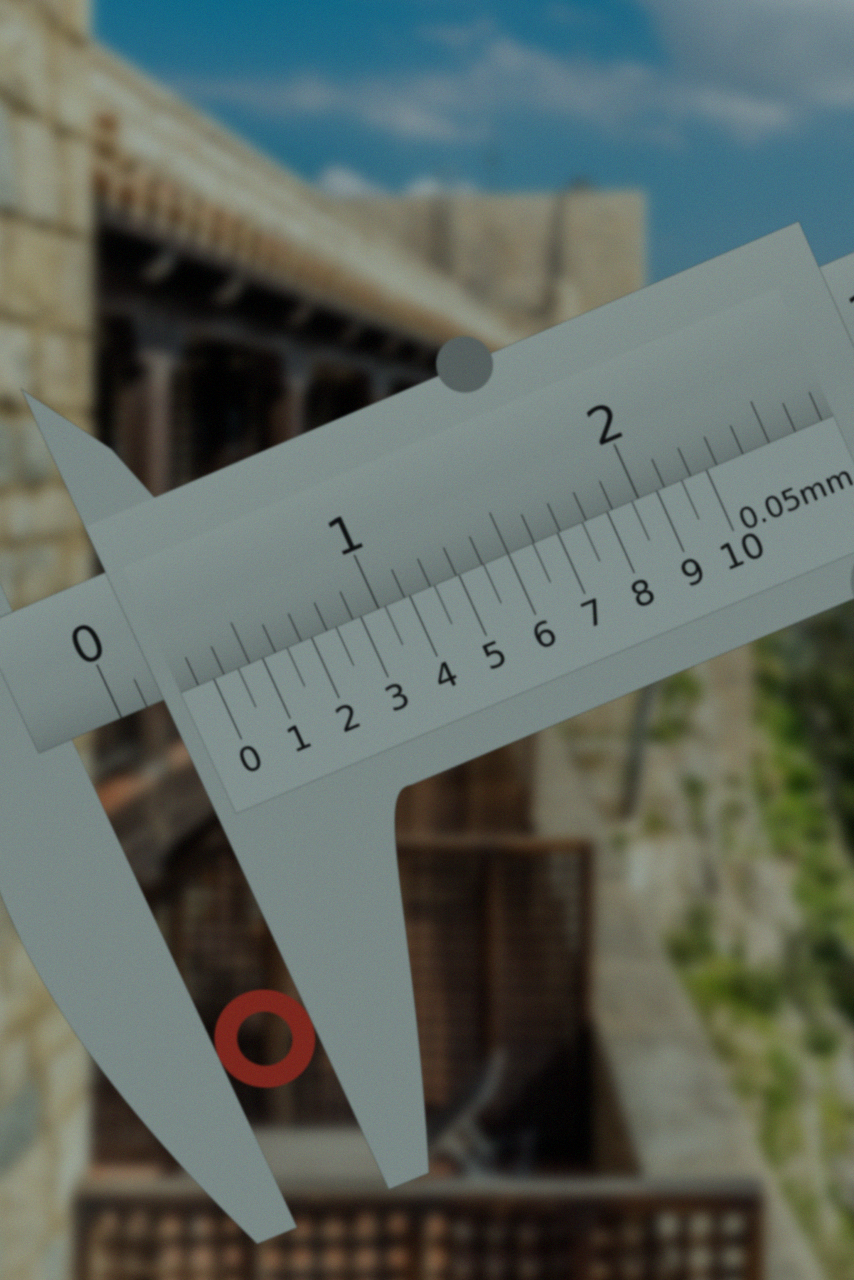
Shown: 3.6; mm
